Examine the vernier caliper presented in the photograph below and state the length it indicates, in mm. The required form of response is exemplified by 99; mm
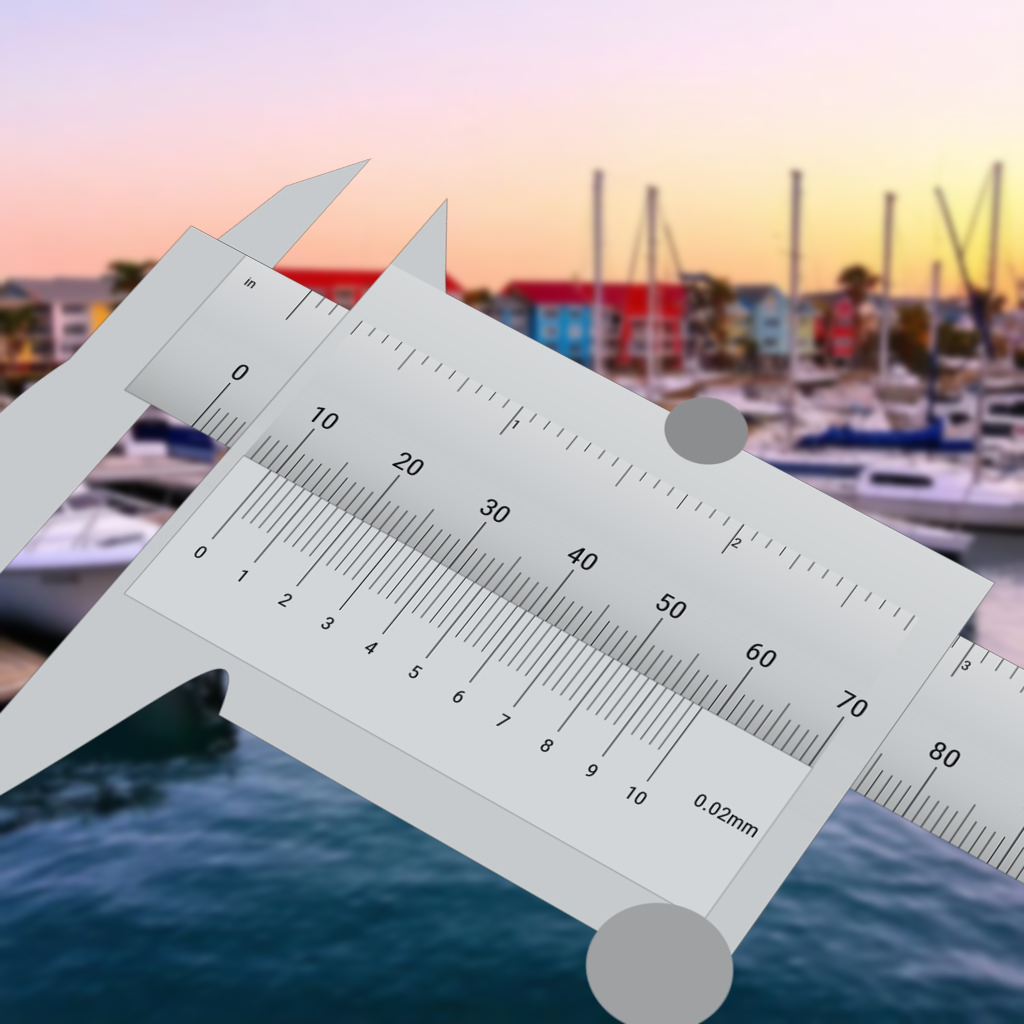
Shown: 9.4; mm
